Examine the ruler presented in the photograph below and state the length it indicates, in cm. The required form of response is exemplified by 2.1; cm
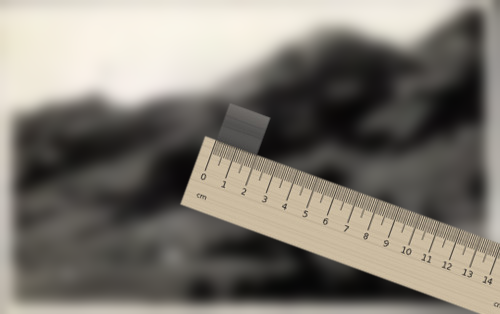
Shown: 2; cm
